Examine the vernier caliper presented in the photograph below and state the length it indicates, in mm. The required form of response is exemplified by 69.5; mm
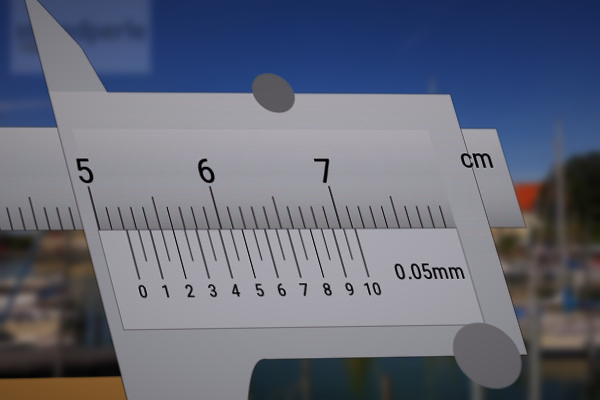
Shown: 52.2; mm
